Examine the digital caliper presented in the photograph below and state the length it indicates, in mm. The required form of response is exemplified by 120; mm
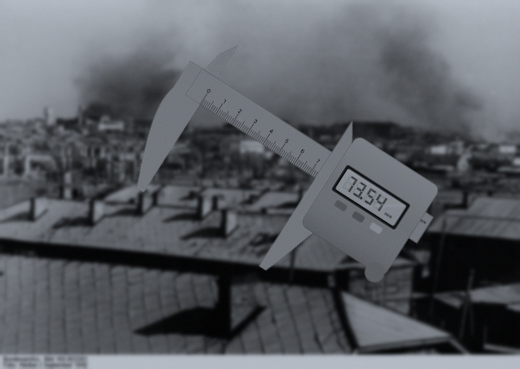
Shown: 73.54; mm
